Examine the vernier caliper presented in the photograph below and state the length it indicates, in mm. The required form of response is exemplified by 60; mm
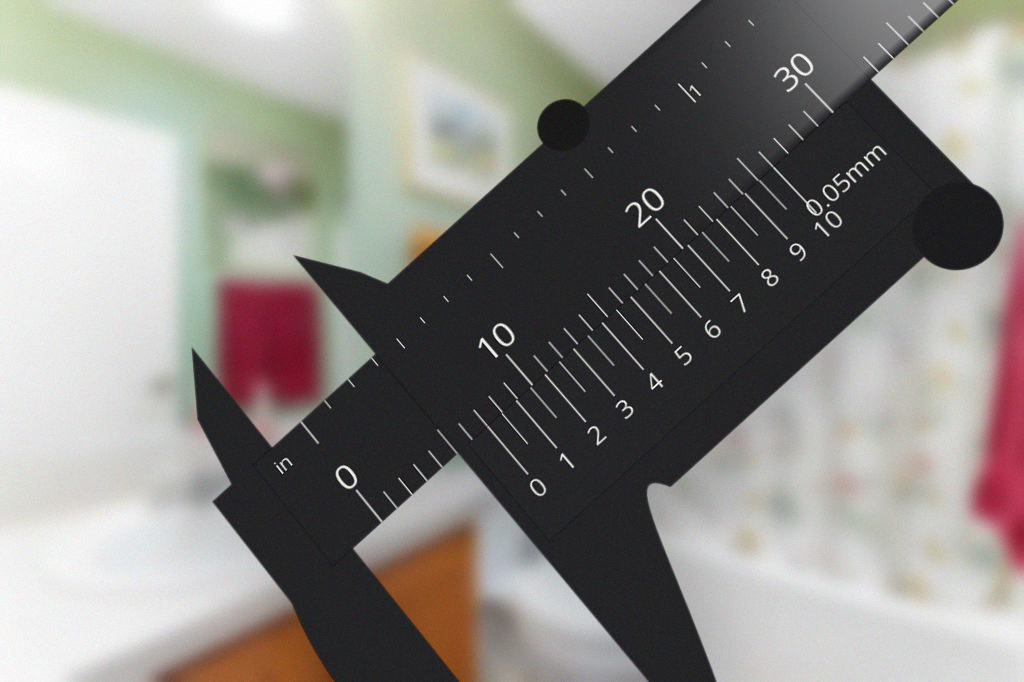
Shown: 7.0; mm
